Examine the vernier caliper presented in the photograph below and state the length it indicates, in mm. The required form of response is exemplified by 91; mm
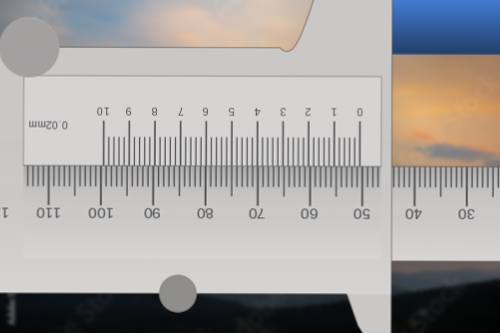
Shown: 50.5; mm
